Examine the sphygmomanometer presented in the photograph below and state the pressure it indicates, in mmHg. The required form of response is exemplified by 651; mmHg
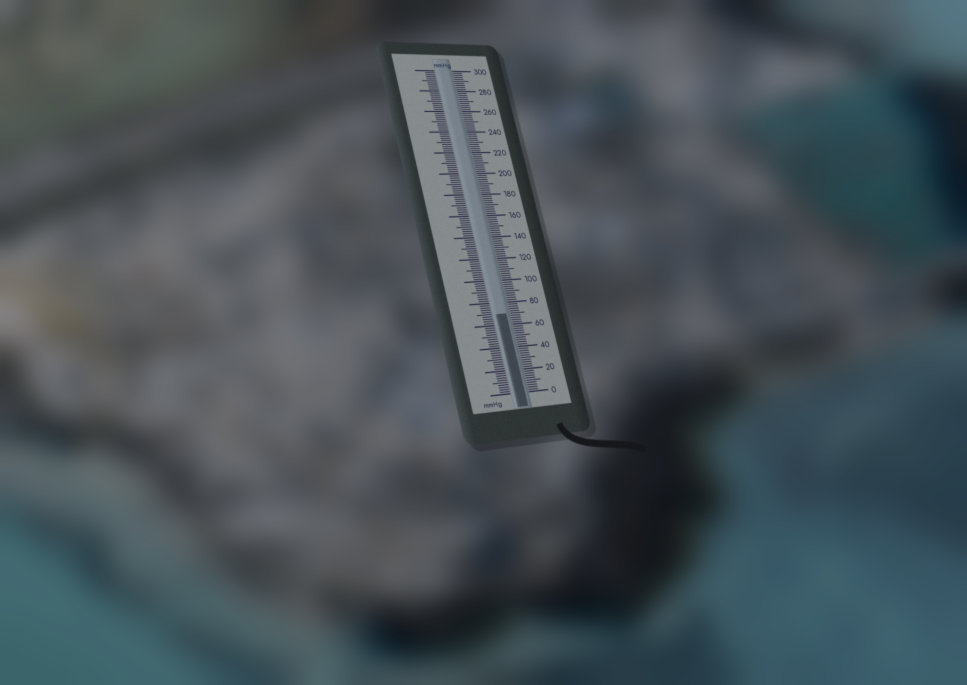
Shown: 70; mmHg
